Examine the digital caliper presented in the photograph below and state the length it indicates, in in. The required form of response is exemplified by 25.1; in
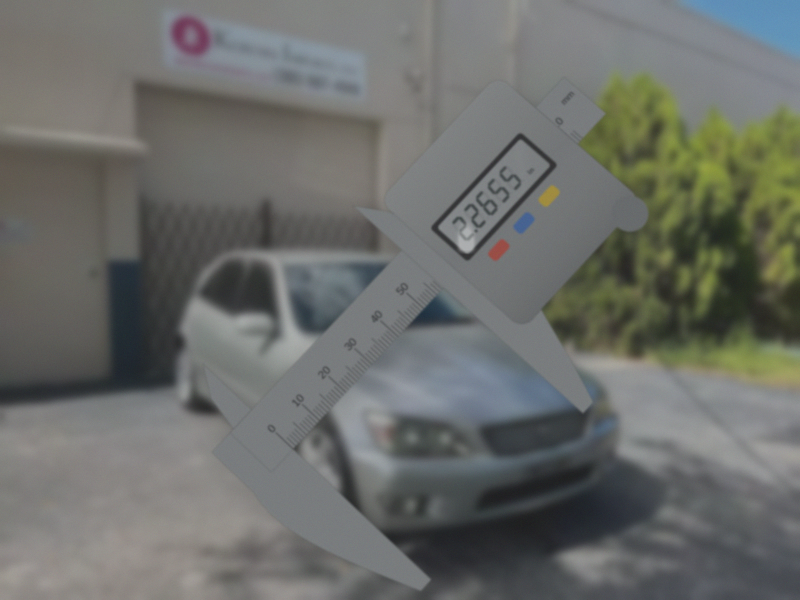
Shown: 2.2655; in
